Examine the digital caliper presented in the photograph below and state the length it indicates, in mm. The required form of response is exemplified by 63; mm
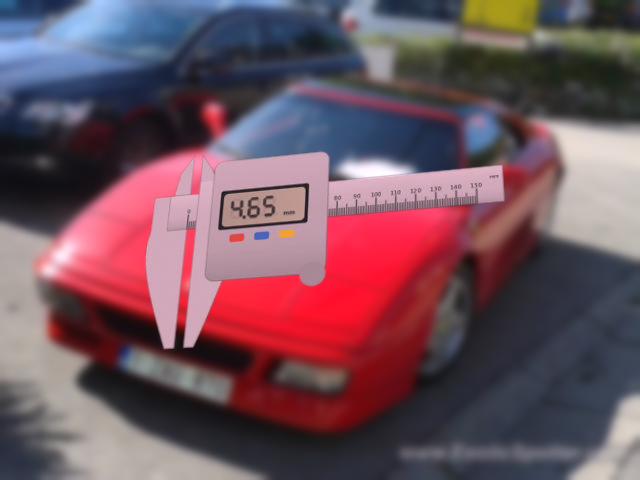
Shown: 4.65; mm
